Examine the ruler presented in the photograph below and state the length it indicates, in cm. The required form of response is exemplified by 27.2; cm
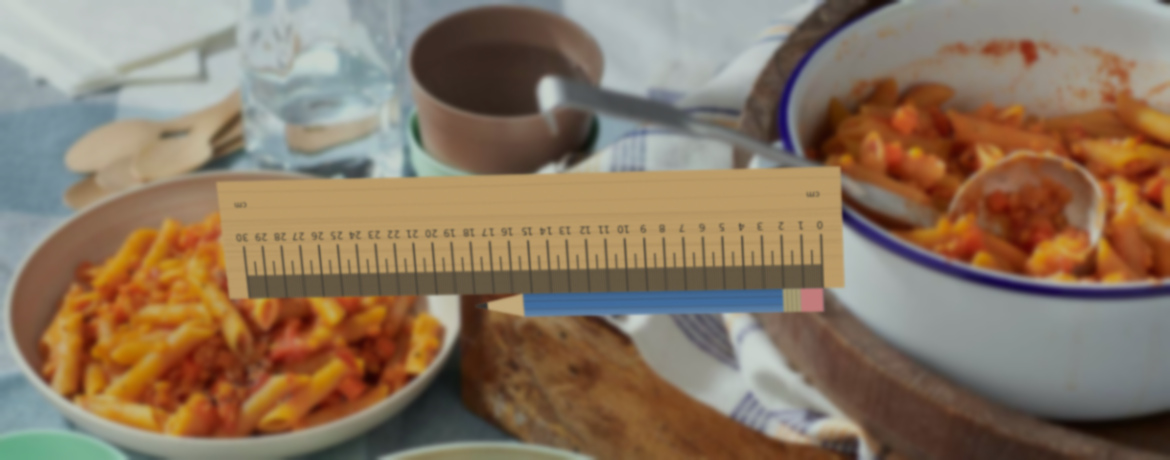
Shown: 18; cm
